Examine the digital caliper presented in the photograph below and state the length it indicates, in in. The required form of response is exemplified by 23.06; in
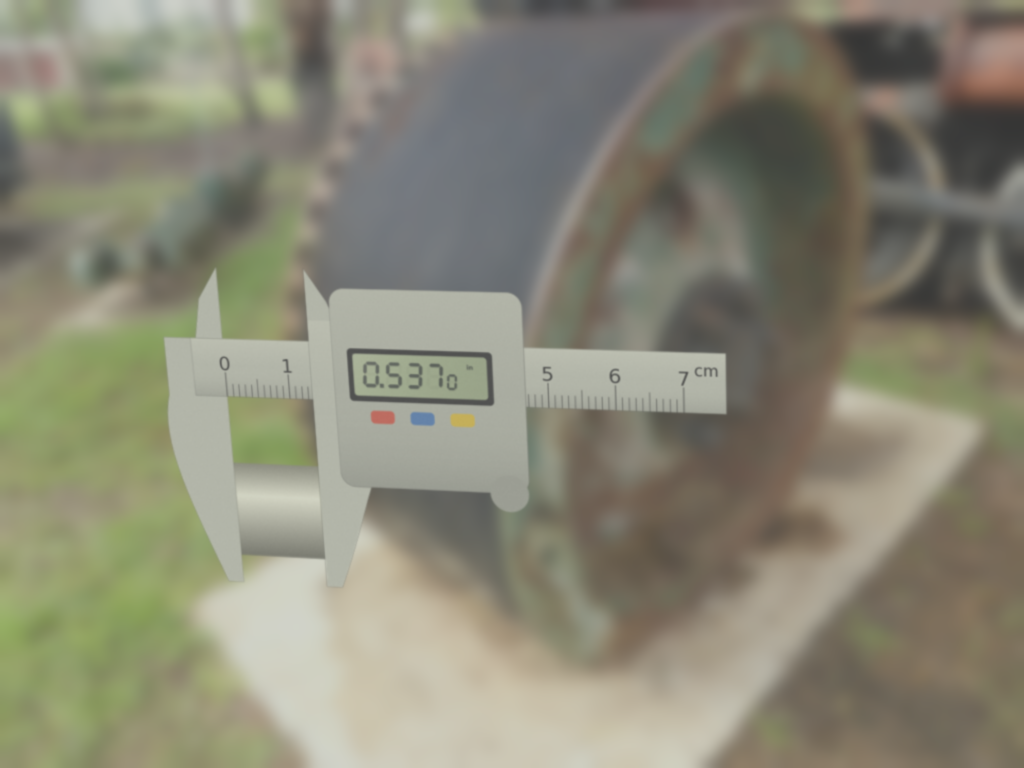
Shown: 0.5370; in
